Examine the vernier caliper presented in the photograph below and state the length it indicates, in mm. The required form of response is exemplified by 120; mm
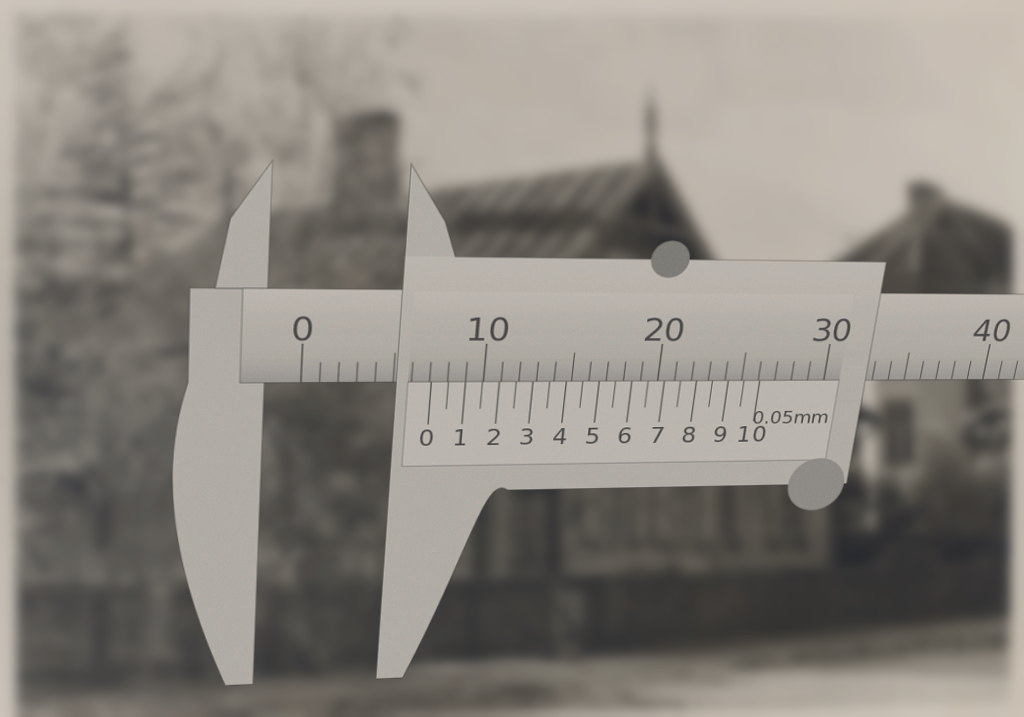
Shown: 7.1; mm
